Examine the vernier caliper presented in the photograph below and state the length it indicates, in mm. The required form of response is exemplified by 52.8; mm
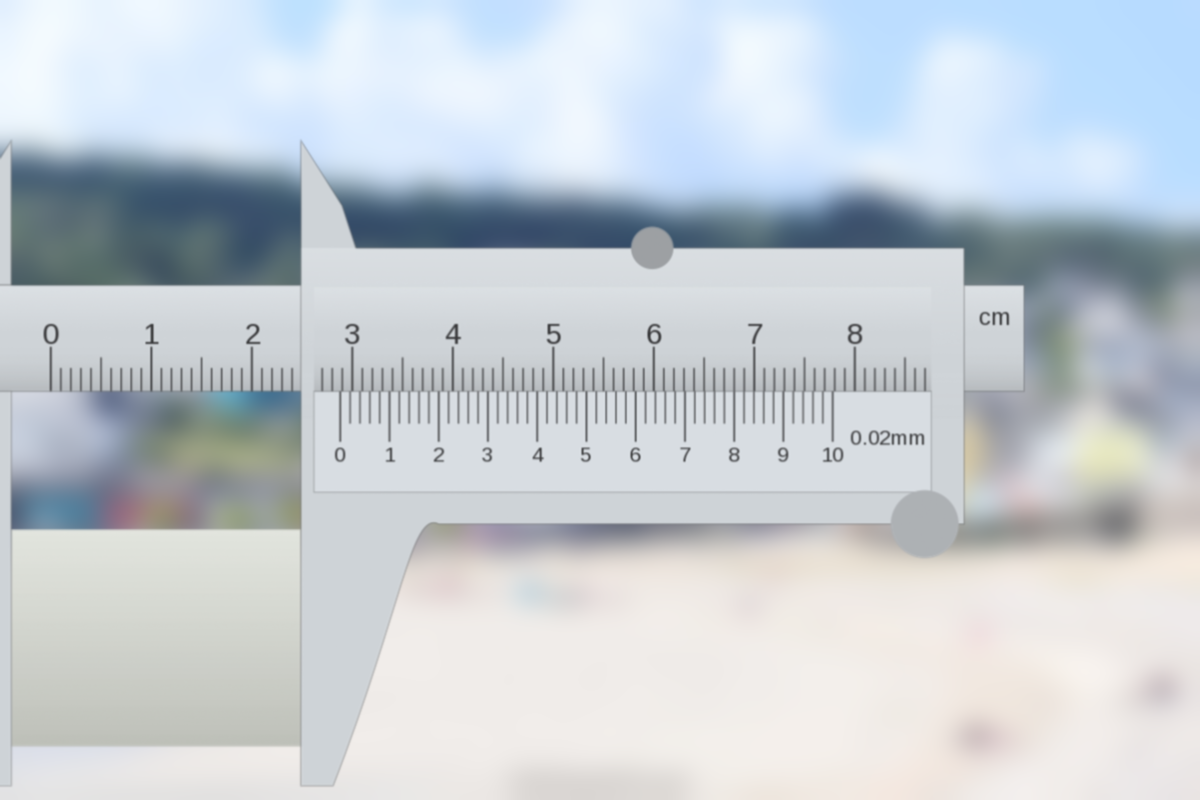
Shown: 28.8; mm
